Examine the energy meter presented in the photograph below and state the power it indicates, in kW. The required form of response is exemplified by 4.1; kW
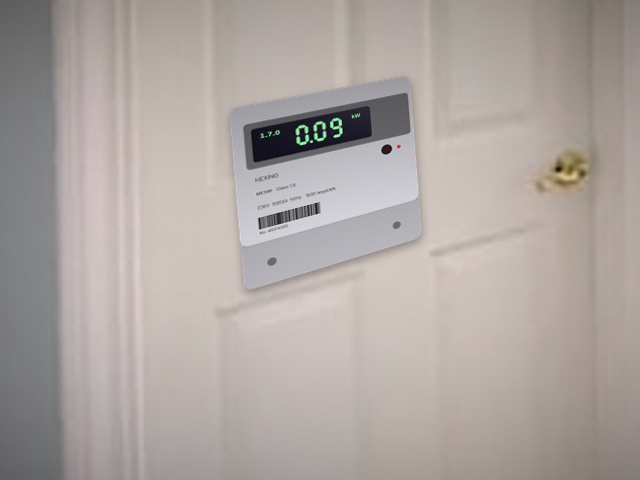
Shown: 0.09; kW
